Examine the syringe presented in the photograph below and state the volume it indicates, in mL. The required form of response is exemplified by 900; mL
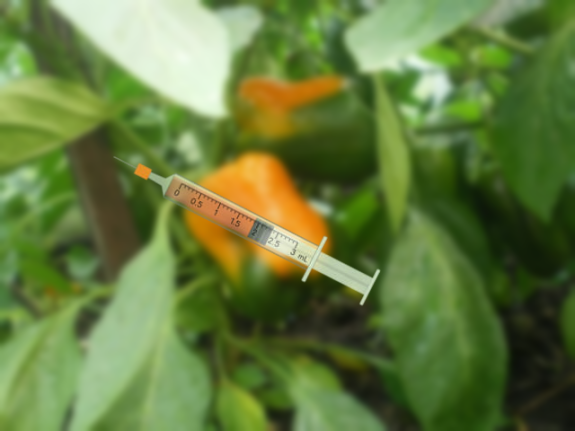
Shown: 1.9; mL
